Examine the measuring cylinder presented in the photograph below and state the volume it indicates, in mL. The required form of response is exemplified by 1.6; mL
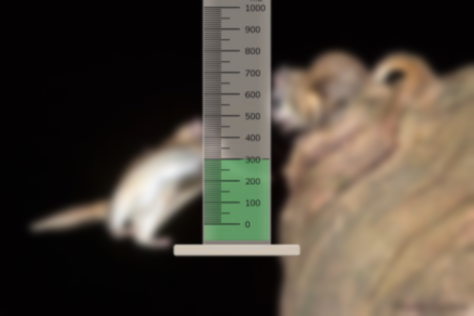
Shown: 300; mL
